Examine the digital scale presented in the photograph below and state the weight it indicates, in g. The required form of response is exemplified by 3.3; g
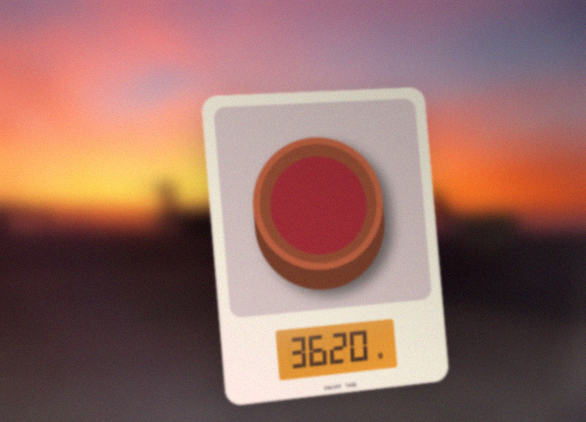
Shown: 3620; g
